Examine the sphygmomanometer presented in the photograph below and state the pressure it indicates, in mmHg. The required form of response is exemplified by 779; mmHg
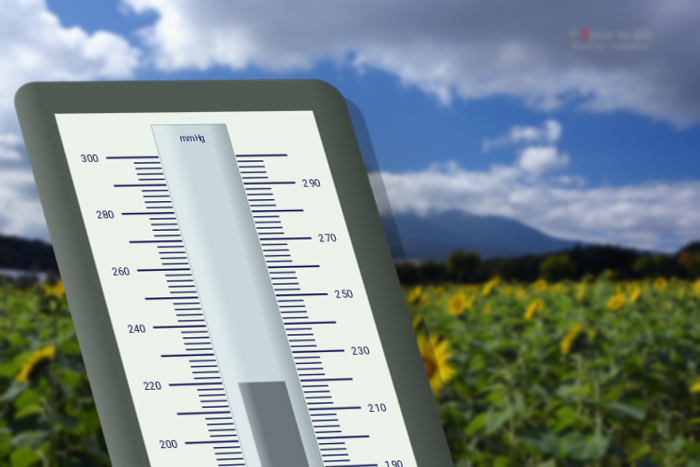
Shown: 220; mmHg
